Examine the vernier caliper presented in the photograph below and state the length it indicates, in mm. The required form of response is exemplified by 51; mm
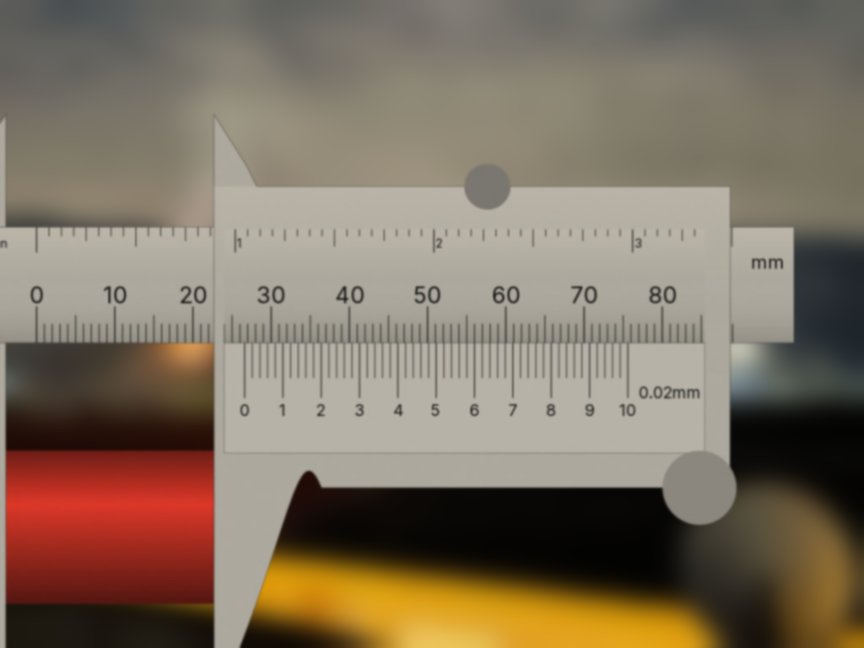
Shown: 26.6; mm
